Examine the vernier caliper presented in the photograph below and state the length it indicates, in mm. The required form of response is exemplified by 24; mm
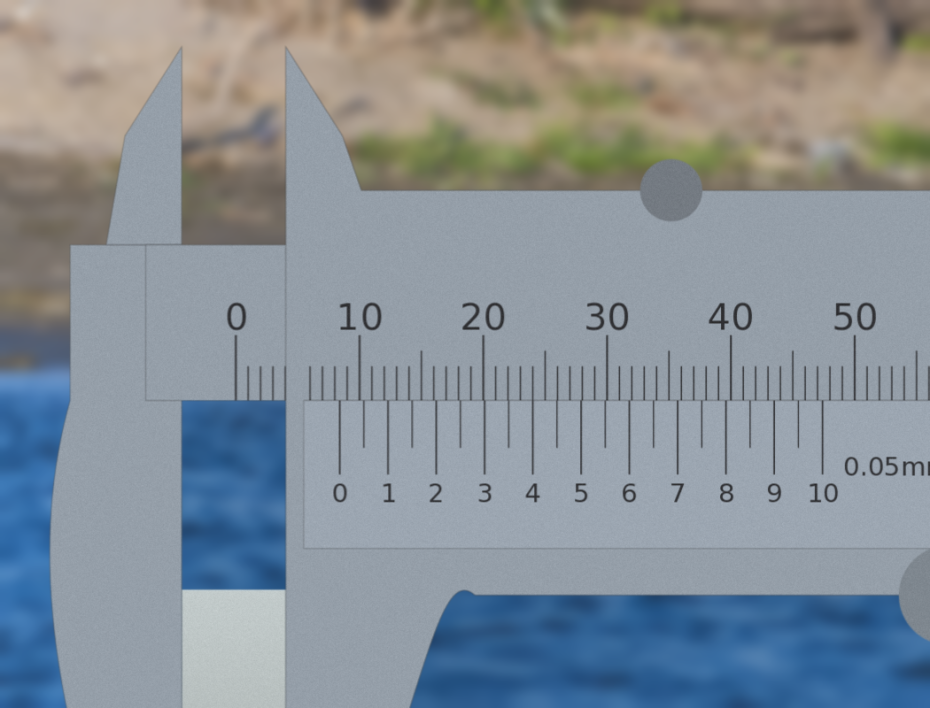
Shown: 8.4; mm
